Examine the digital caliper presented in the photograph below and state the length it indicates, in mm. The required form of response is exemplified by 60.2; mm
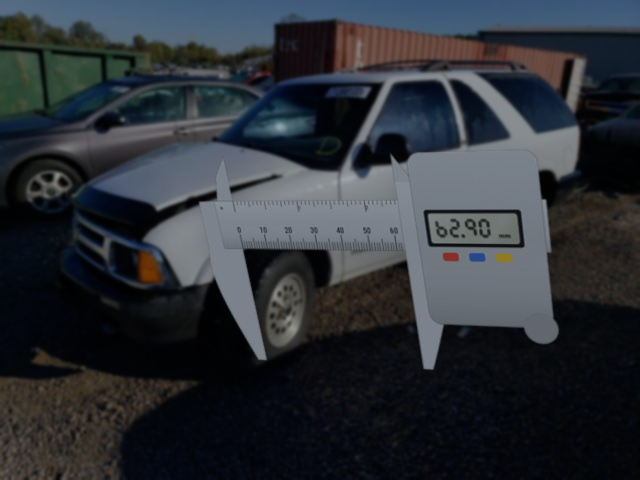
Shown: 62.90; mm
